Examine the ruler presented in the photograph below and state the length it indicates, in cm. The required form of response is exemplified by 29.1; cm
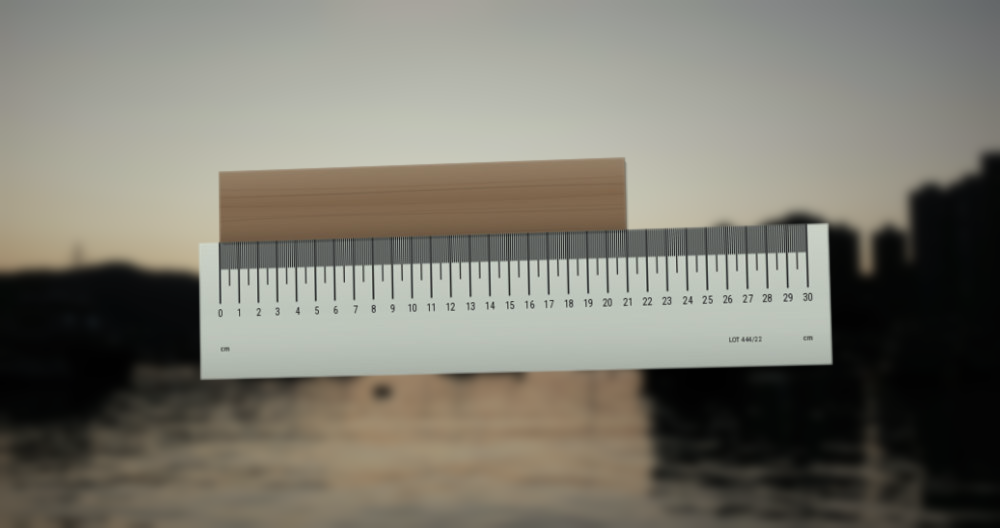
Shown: 21; cm
